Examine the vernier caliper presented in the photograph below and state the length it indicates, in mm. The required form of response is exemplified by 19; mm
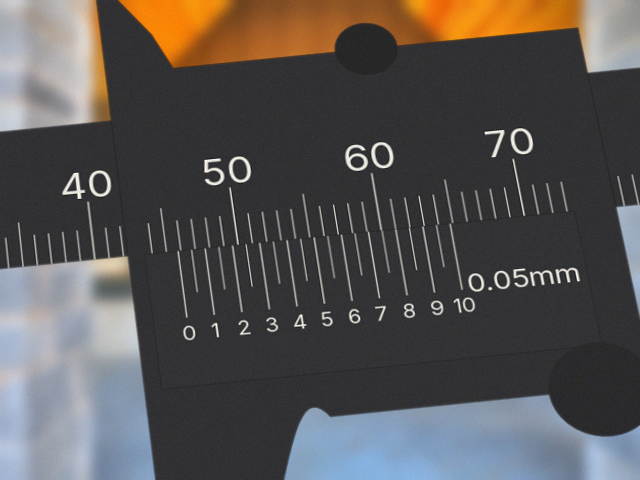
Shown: 45.8; mm
